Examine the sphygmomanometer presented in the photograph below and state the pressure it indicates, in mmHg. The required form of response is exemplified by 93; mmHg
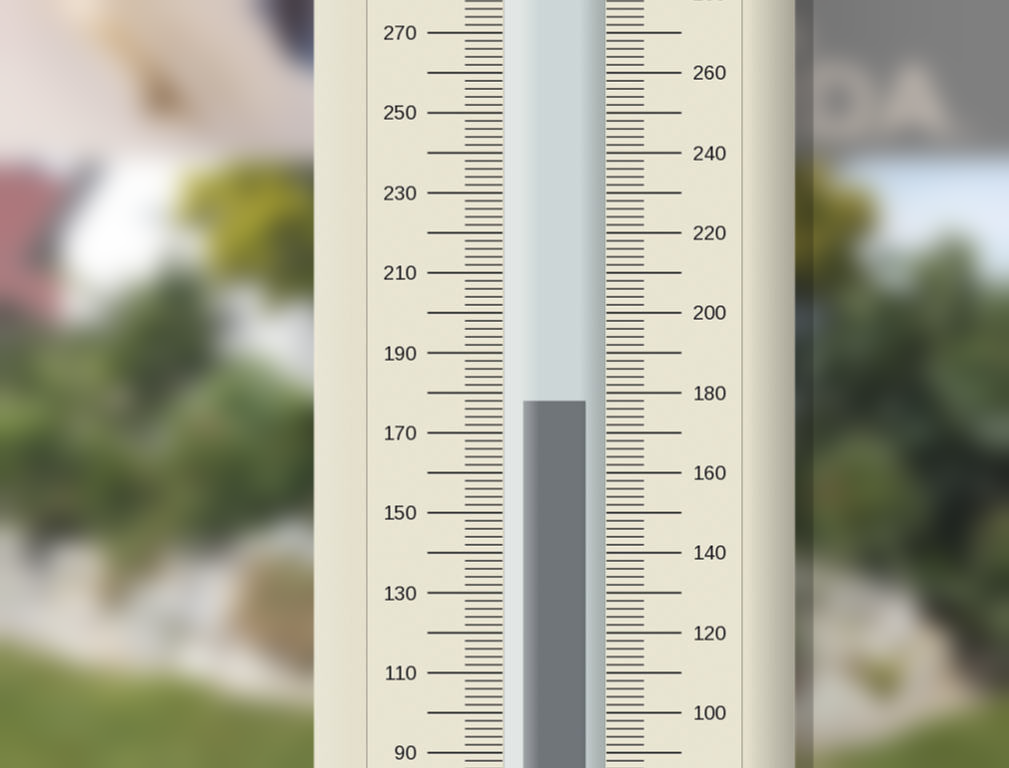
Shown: 178; mmHg
